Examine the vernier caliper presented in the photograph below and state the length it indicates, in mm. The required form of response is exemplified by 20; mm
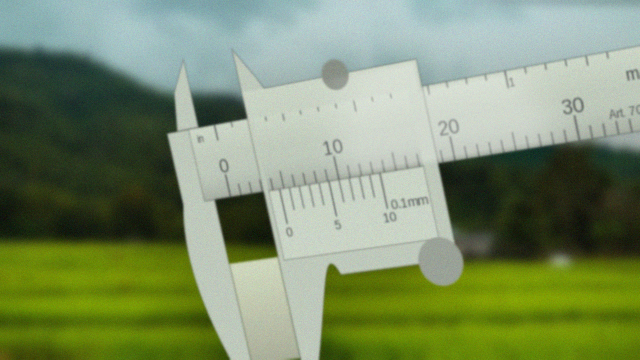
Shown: 4.6; mm
